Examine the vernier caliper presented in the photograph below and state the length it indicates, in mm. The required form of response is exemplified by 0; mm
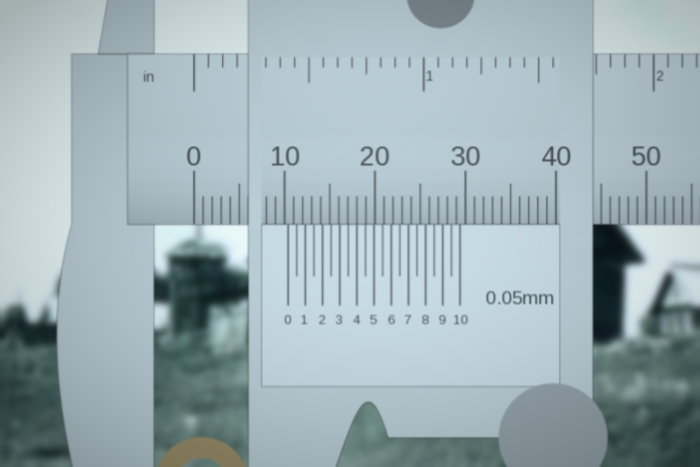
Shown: 10.4; mm
